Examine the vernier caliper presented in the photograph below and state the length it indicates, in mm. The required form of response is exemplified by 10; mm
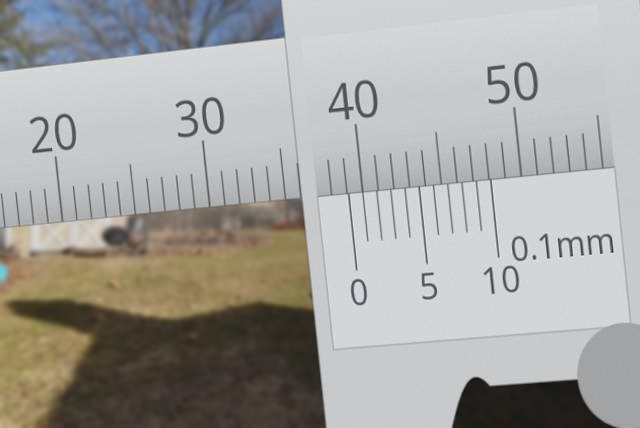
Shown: 39.1; mm
